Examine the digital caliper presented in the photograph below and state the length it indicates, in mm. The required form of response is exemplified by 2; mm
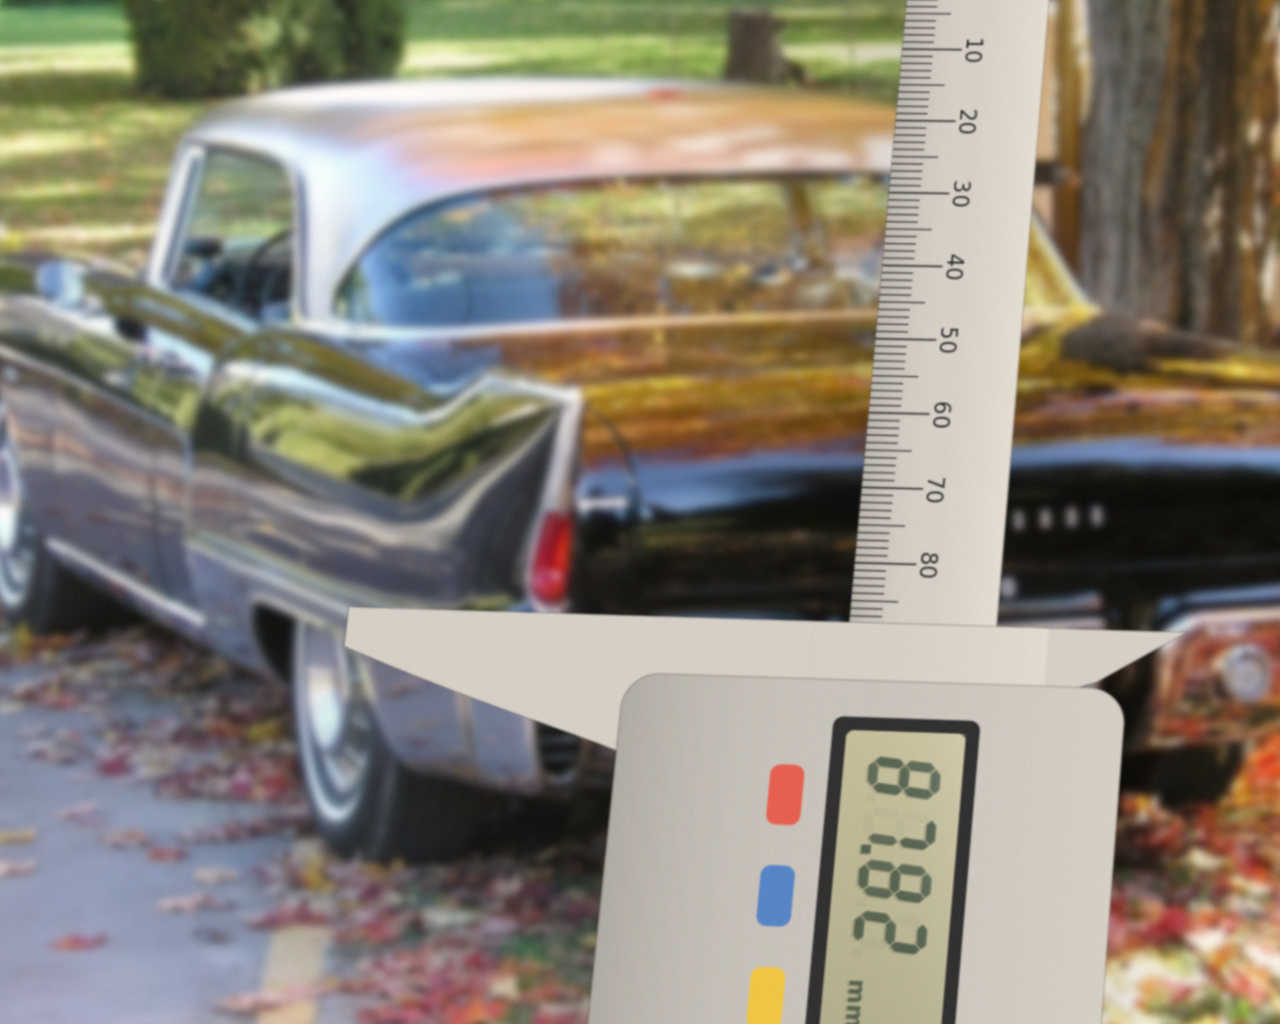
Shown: 87.82; mm
